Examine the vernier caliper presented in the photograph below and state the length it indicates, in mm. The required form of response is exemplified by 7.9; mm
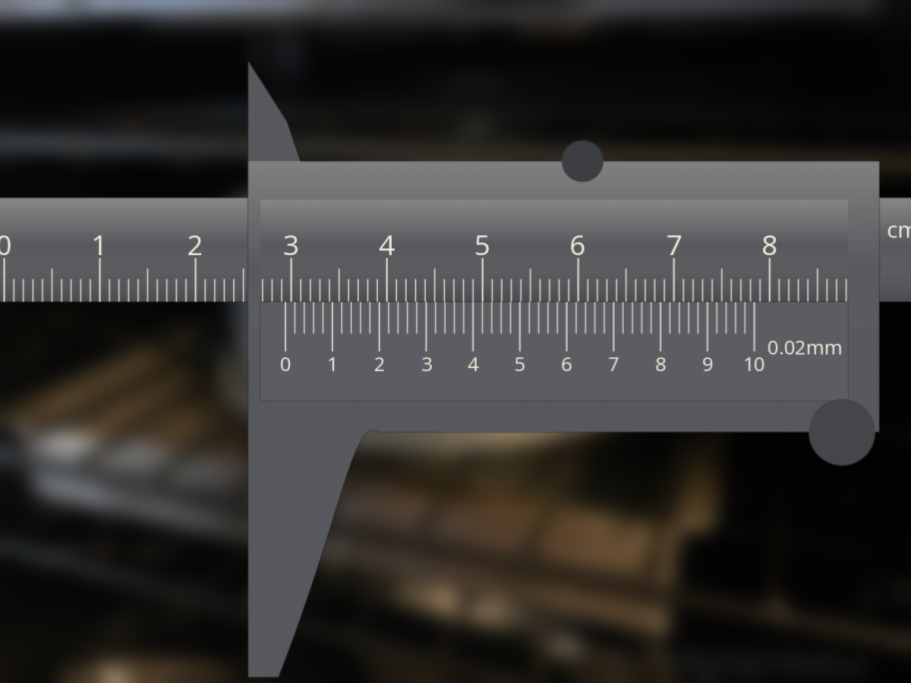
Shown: 29.4; mm
